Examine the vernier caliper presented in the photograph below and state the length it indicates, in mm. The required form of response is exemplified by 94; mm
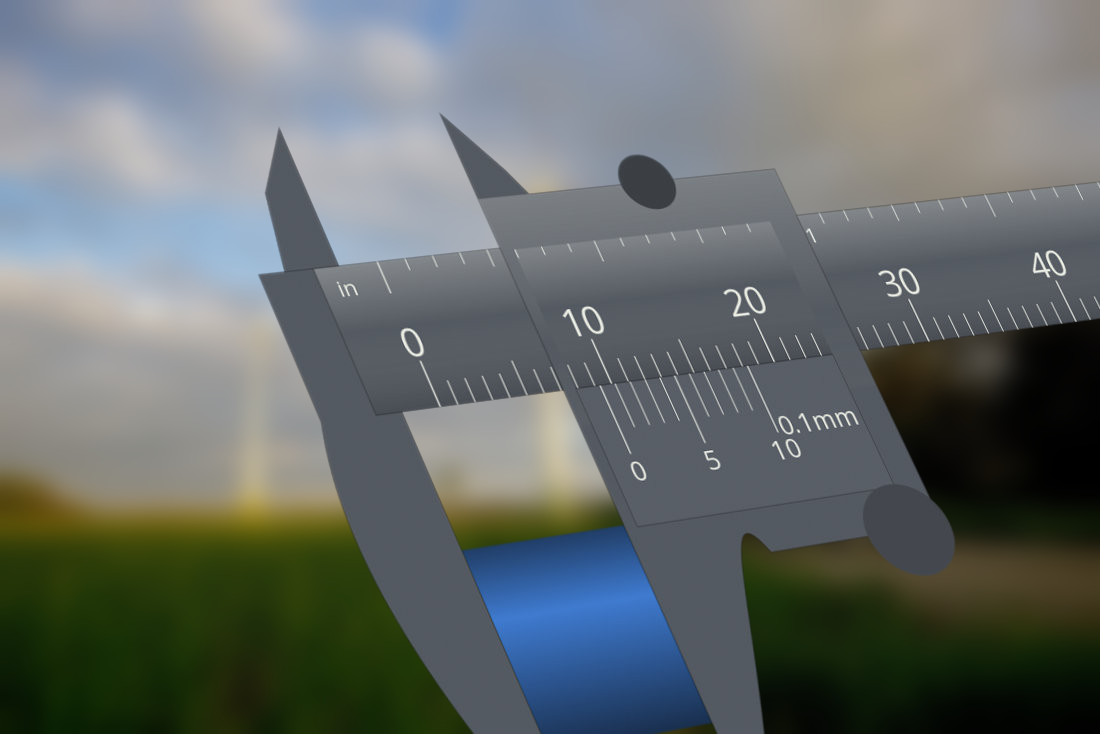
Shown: 9.3; mm
